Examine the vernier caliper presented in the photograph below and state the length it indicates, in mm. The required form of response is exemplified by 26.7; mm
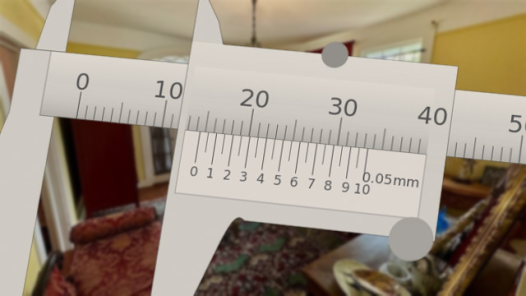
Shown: 14.4; mm
